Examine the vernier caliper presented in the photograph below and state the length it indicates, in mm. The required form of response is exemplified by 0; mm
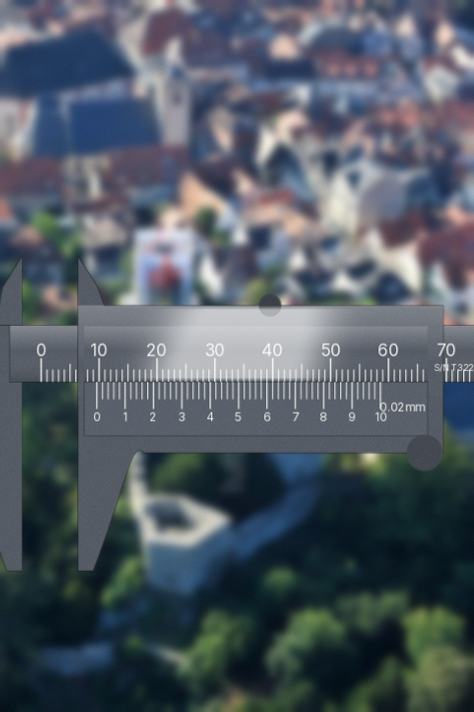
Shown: 9.6; mm
